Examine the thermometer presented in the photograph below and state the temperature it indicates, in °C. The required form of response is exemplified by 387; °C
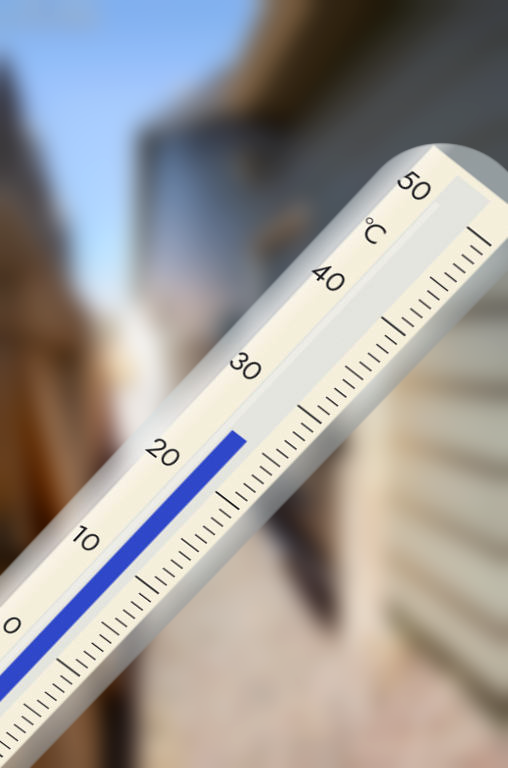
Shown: 25; °C
